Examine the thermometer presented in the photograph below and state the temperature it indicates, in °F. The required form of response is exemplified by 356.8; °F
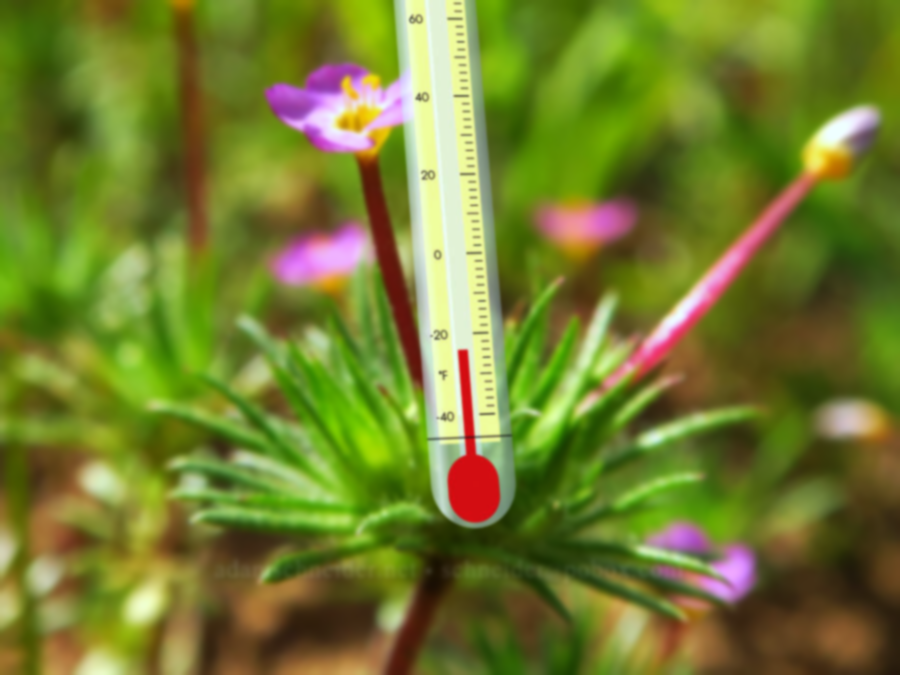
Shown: -24; °F
